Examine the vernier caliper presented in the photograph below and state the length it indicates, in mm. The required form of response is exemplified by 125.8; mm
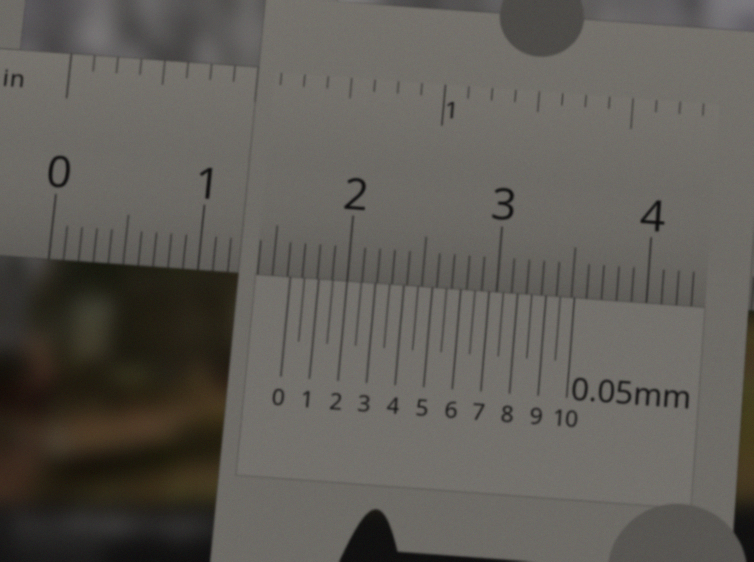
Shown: 16.2; mm
